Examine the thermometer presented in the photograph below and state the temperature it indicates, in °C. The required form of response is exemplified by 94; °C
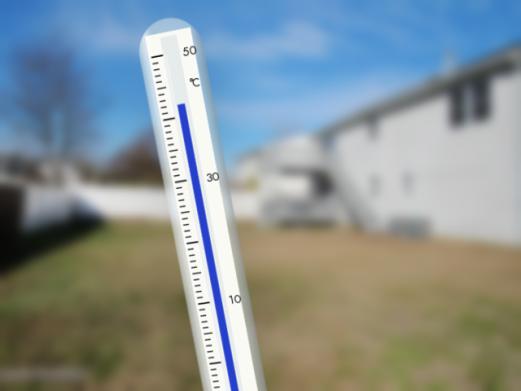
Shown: 42; °C
